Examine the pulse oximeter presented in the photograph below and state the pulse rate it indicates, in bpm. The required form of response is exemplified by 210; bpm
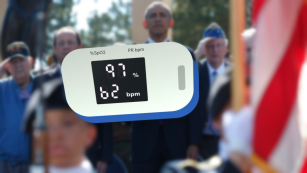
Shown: 62; bpm
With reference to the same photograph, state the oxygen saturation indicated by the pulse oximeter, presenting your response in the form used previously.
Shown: 97; %
